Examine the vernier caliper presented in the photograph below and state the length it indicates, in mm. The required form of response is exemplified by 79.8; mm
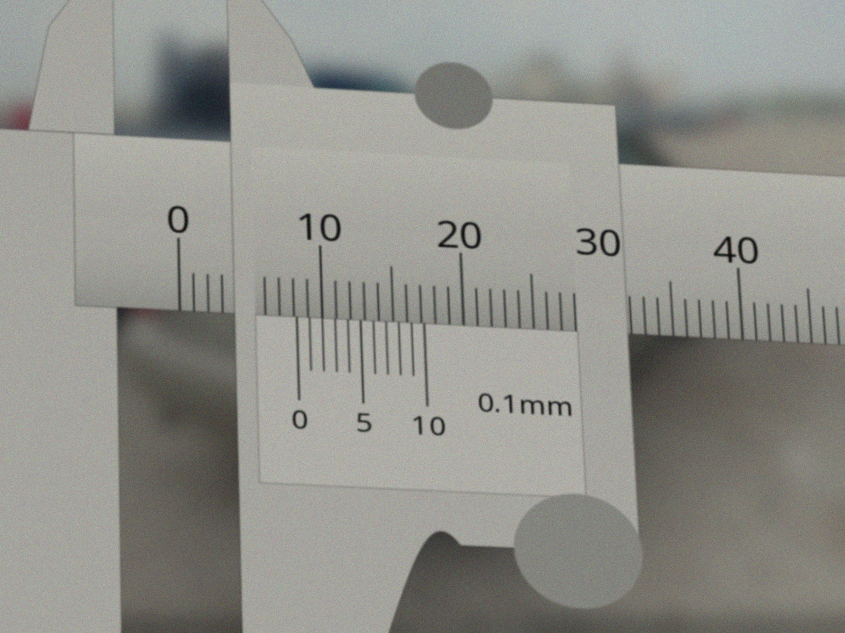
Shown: 8.2; mm
